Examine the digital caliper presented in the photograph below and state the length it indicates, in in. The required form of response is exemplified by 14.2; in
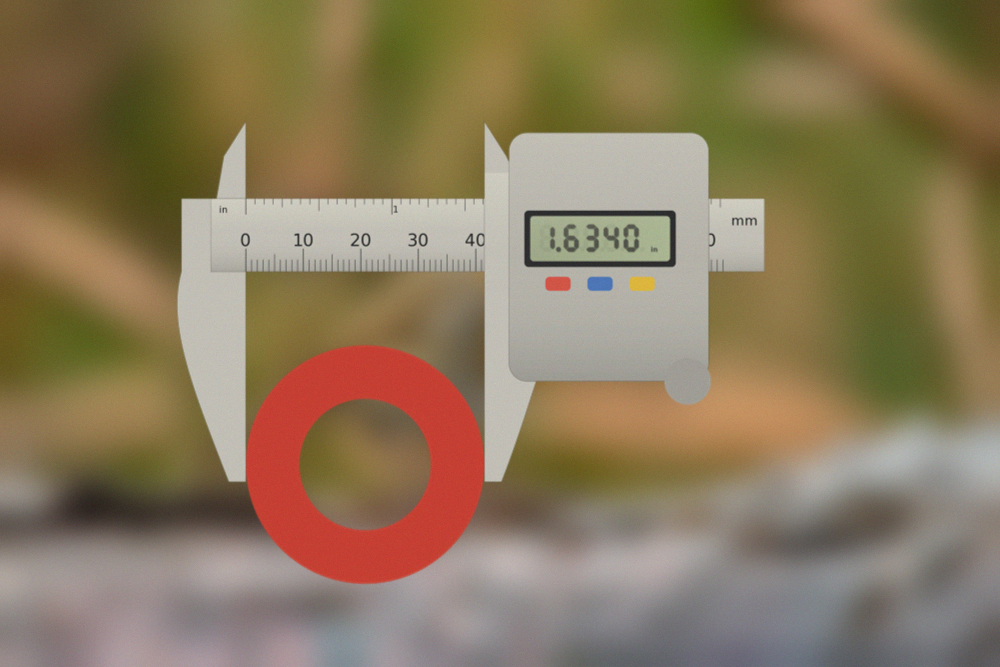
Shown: 1.6340; in
